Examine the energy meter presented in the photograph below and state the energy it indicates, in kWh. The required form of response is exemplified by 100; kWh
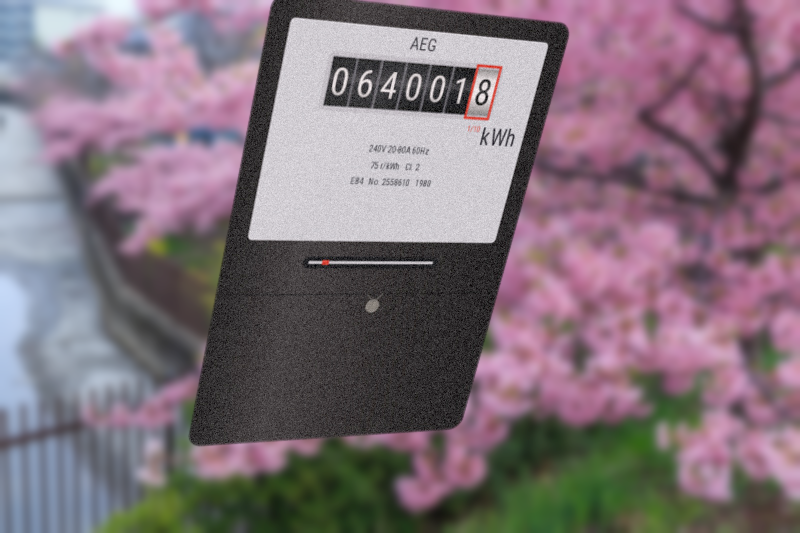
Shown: 64001.8; kWh
